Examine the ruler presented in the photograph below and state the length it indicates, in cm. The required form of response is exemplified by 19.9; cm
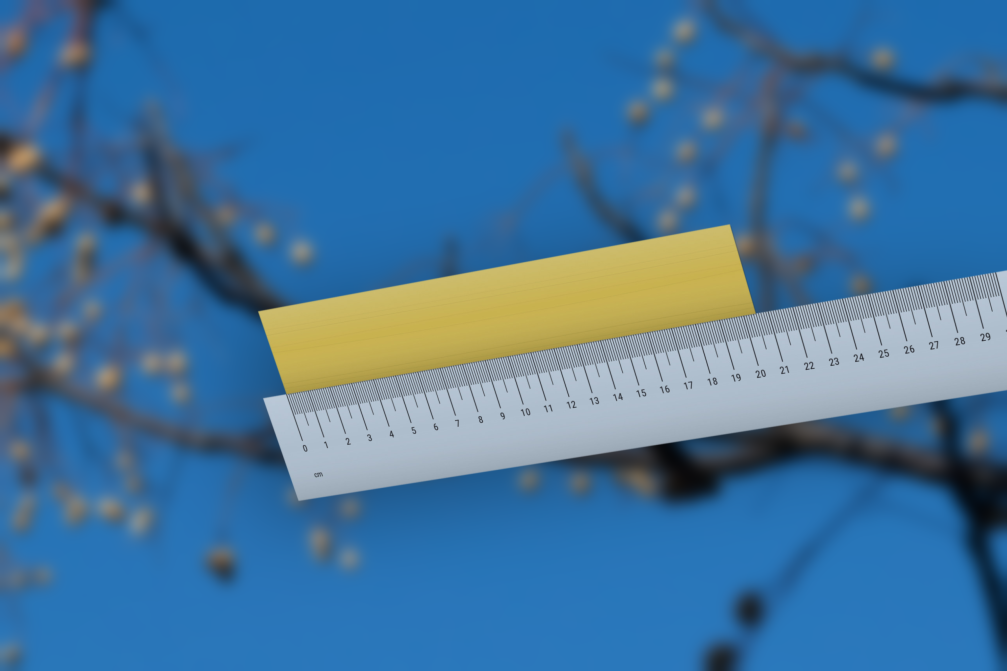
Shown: 20.5; cm
